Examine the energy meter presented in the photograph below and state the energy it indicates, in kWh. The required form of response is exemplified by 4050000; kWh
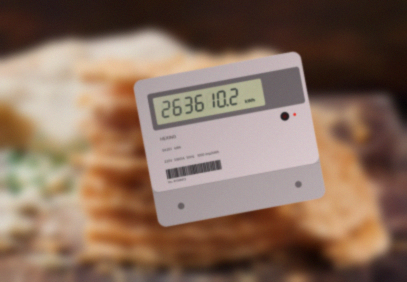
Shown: 263610.2; kWh
